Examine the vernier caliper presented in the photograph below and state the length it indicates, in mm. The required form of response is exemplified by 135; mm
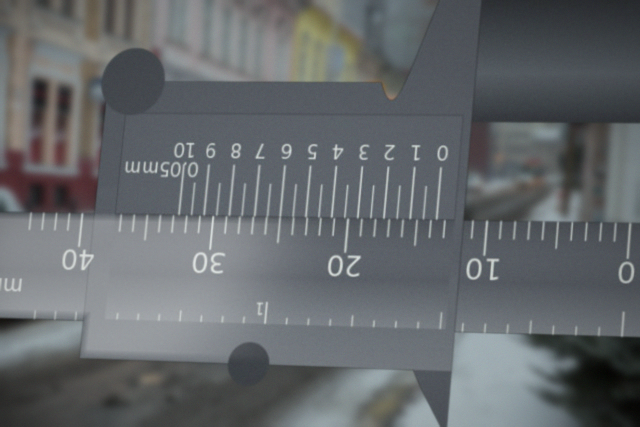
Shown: 13.6; mm
